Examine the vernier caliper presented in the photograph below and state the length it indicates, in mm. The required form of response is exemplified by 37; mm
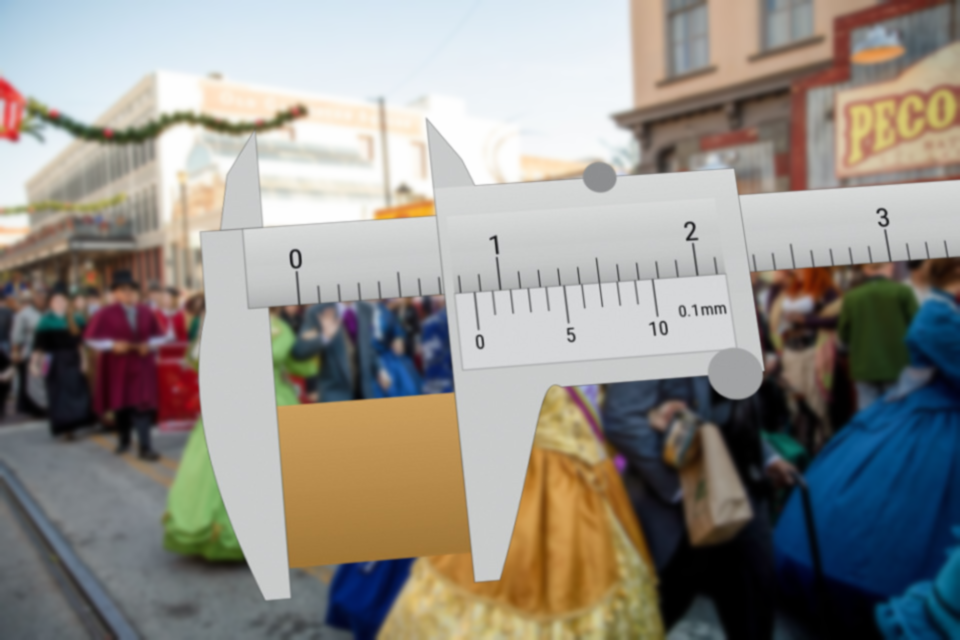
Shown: 8.7; mm
